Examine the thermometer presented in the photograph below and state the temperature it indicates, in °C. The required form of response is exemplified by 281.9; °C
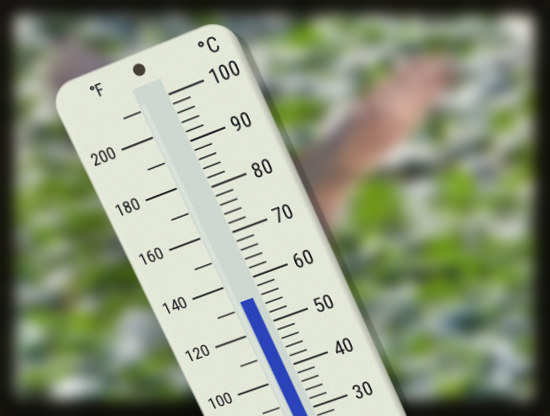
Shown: 56; °C
